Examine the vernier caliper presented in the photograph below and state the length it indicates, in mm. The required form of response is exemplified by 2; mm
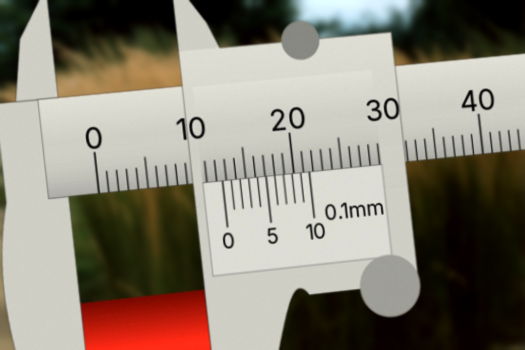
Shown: 12.6; mm
